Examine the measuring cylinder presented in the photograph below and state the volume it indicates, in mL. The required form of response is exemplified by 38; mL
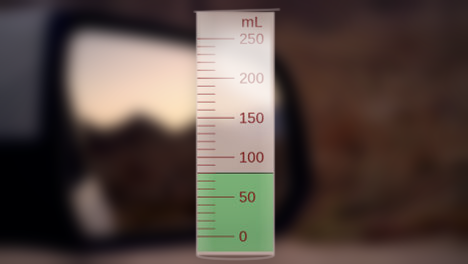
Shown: 80; mL
